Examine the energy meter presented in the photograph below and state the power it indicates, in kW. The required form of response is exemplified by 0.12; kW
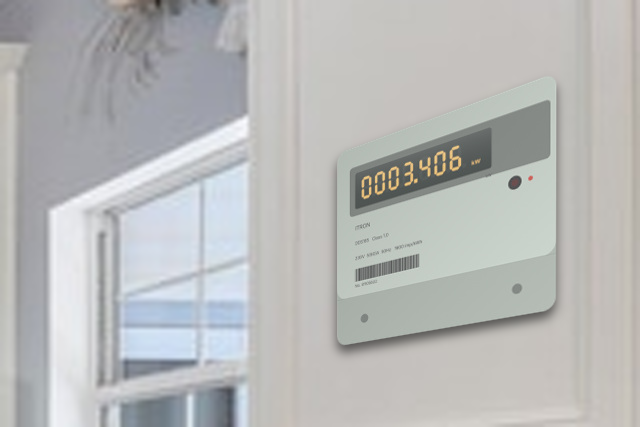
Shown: 3.406; kW
